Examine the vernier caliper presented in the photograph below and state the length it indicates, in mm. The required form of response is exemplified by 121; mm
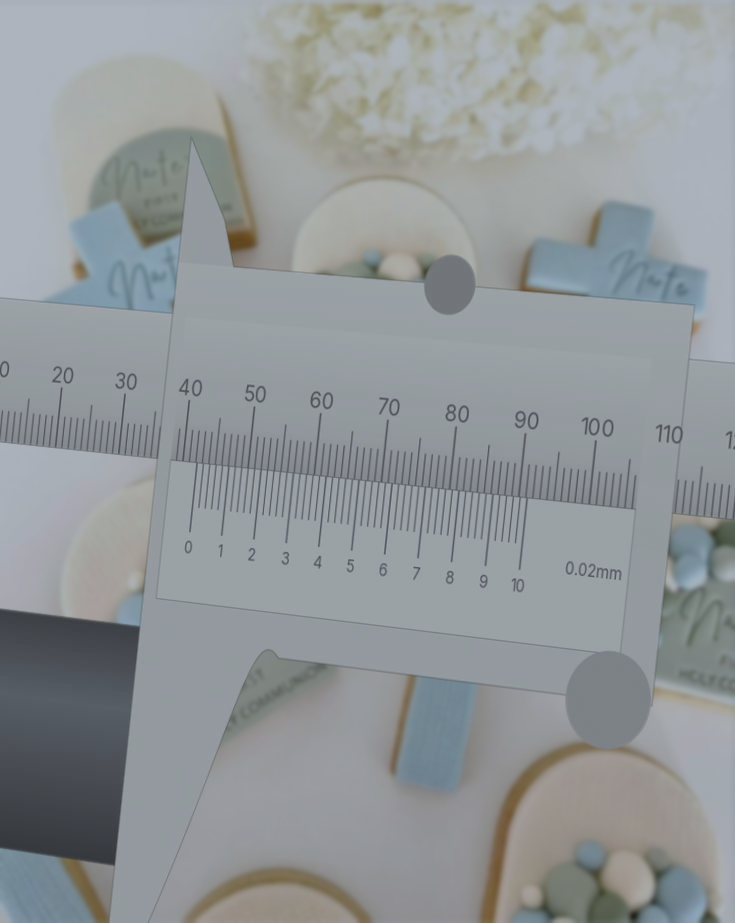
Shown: 42.2; mm
